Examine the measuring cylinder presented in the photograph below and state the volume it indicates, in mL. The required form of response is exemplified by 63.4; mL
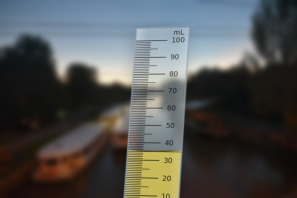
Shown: 35; mL
